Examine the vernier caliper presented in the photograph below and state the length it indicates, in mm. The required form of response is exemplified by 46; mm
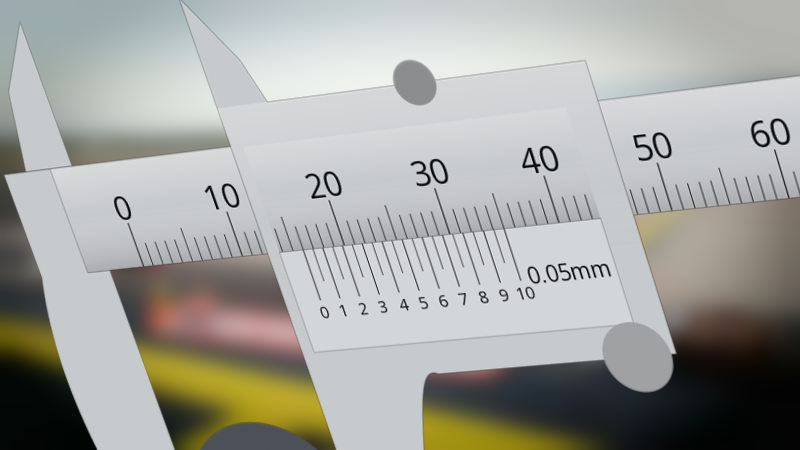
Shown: 16.0; mm
